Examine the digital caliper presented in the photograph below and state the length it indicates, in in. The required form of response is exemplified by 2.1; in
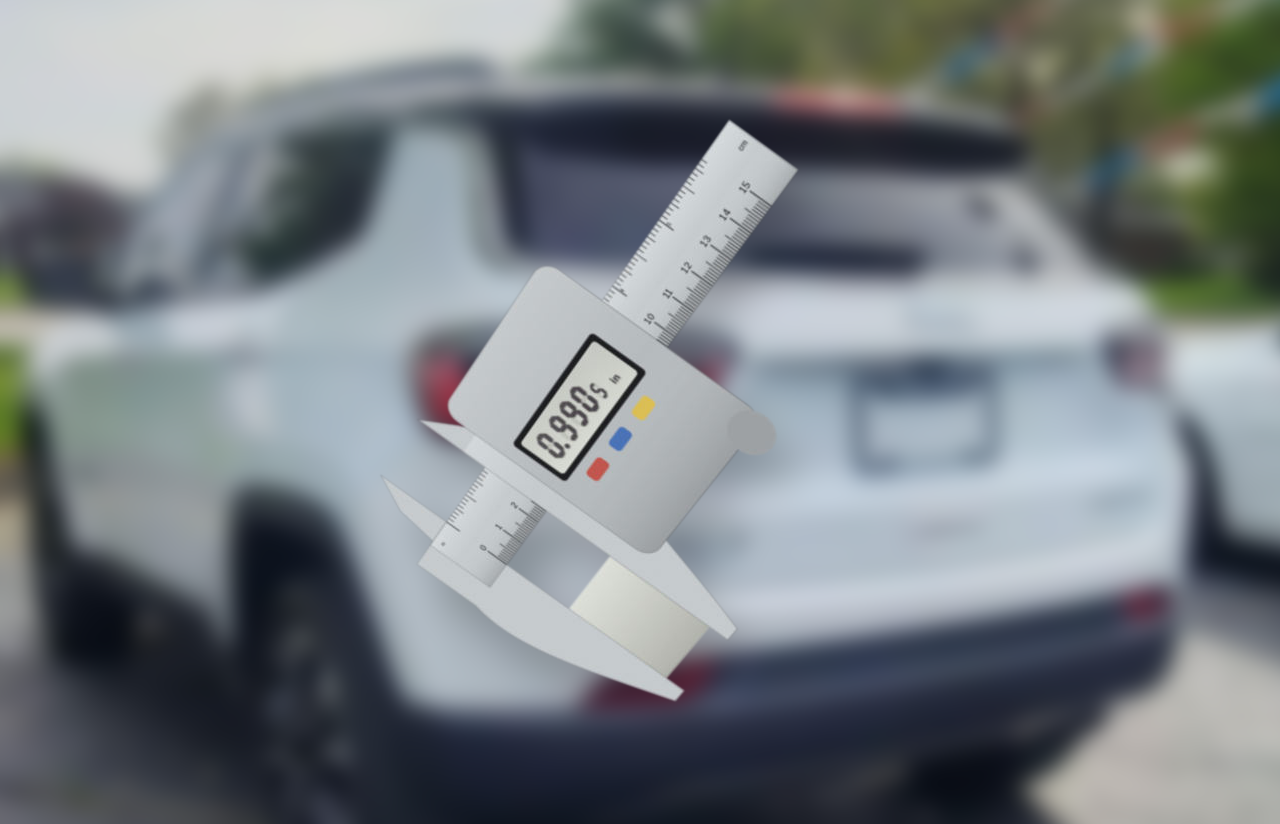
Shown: 0.9905; in
